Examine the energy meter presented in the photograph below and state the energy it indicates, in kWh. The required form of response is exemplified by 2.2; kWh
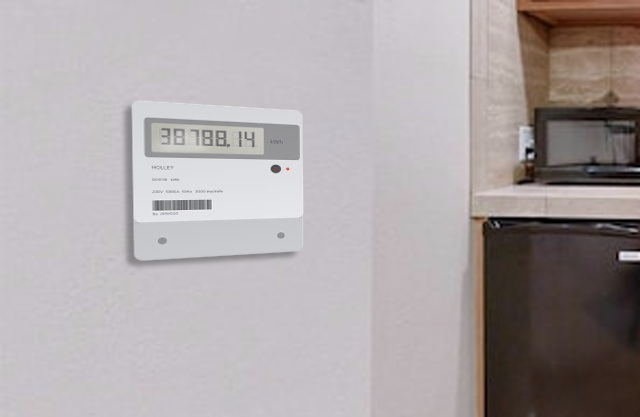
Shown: 38788.14; kWh
